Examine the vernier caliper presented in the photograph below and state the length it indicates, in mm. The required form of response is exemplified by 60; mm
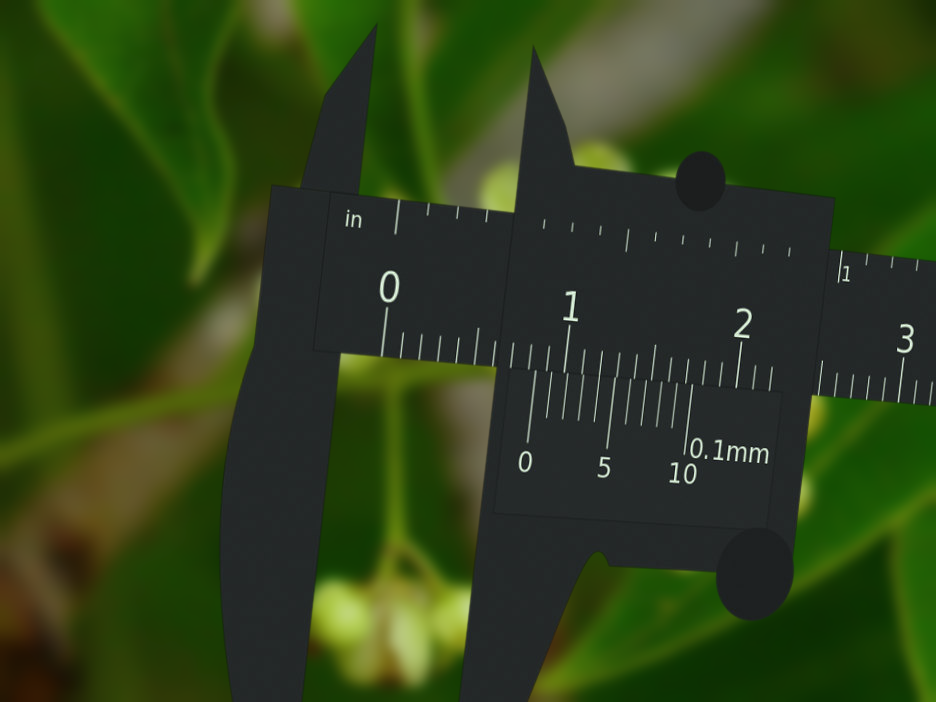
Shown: 8.4; mm
